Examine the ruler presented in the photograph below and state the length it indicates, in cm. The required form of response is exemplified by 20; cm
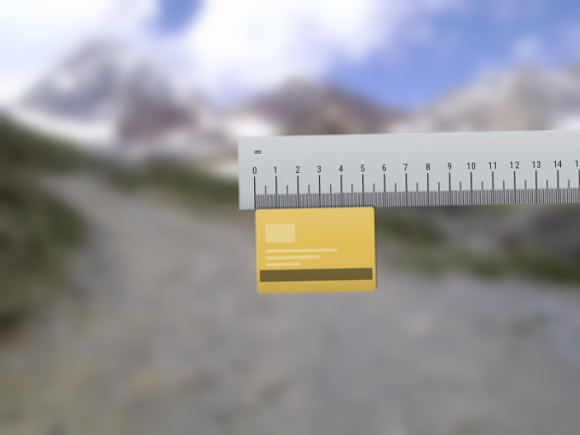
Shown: 5.5; cm
